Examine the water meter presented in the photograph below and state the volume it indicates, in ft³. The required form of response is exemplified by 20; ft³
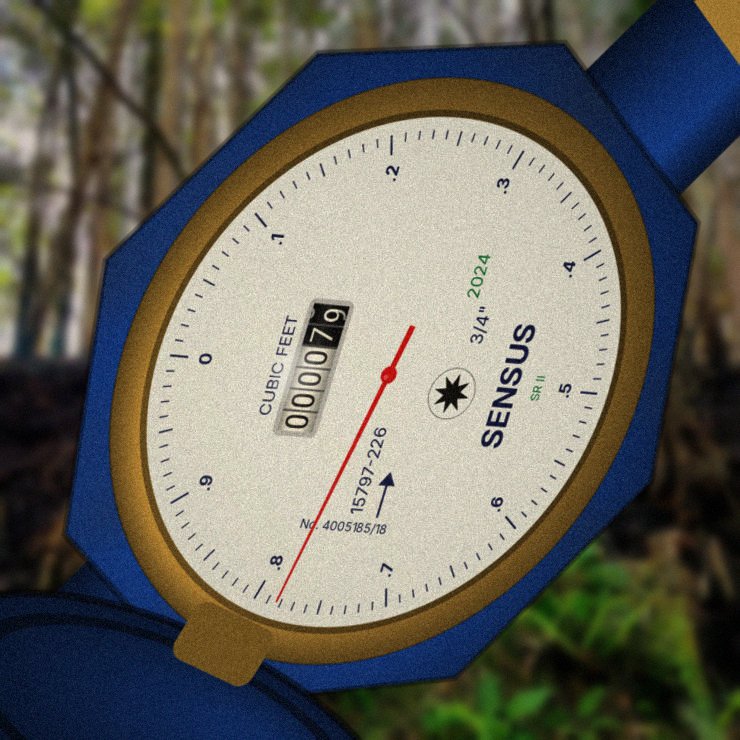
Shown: 78.78; ft³
